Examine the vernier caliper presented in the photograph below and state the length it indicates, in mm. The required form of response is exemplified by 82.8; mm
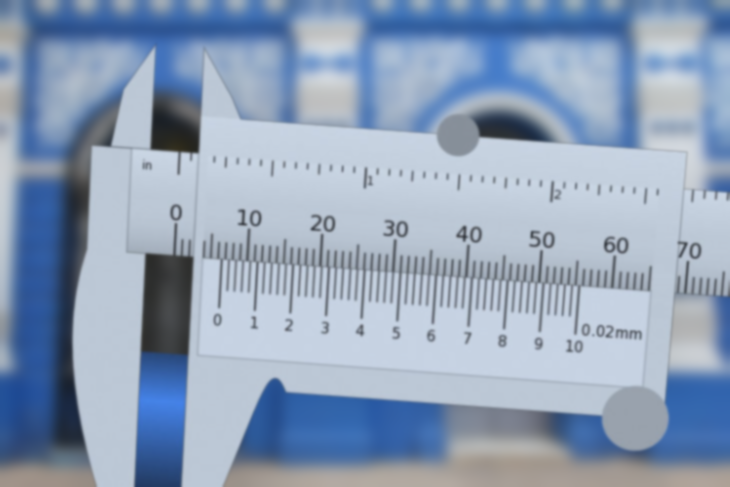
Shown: 6.5; mm
